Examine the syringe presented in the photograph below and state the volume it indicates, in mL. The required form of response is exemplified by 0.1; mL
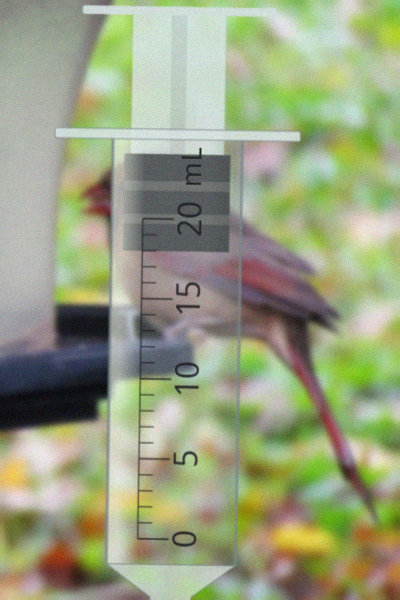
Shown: 18; mL
